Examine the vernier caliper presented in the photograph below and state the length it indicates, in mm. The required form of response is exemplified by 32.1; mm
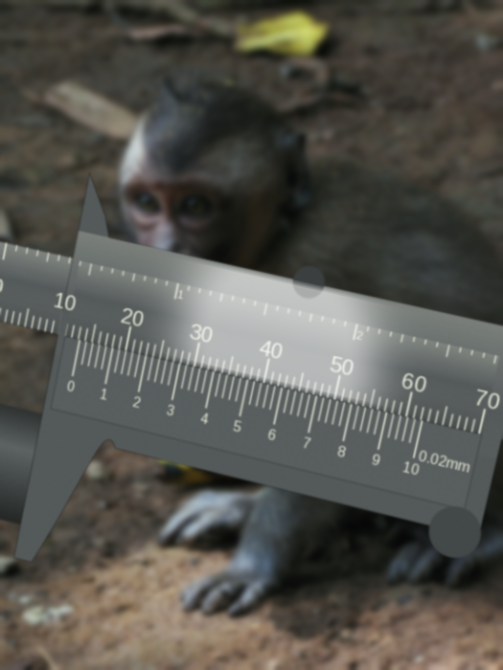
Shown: 13.2; mm
